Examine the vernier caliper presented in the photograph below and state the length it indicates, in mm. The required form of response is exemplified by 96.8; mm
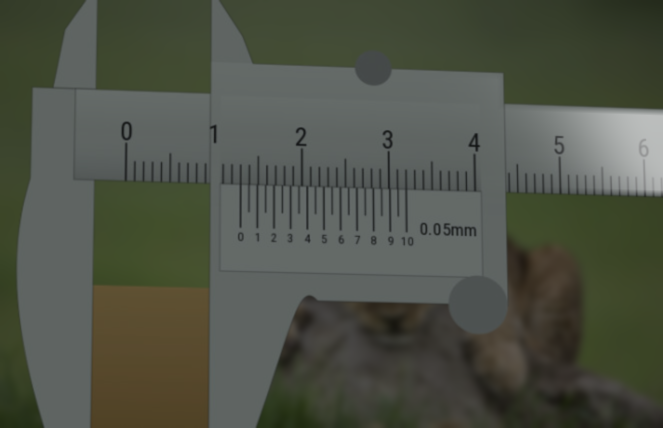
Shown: 13.0; mm
